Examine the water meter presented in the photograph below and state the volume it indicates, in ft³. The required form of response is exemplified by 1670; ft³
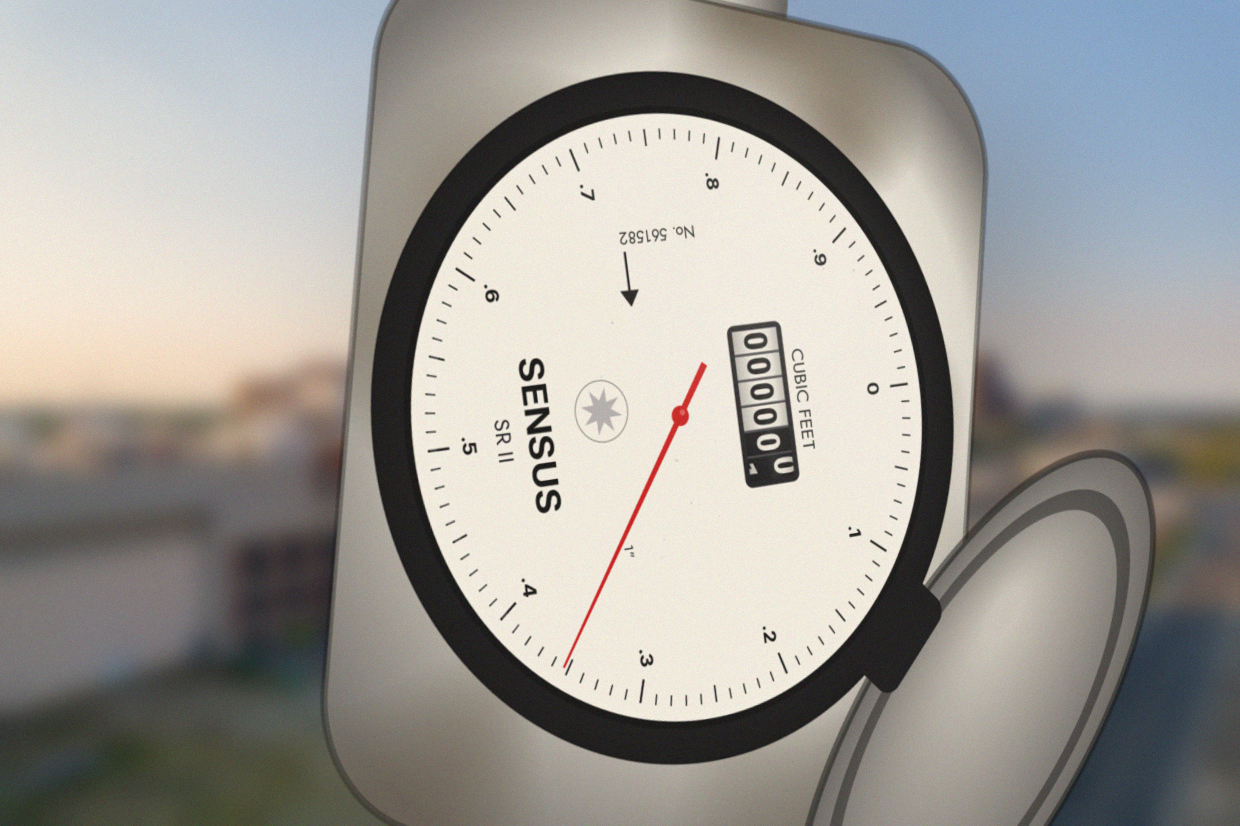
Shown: 0.35; ft³
